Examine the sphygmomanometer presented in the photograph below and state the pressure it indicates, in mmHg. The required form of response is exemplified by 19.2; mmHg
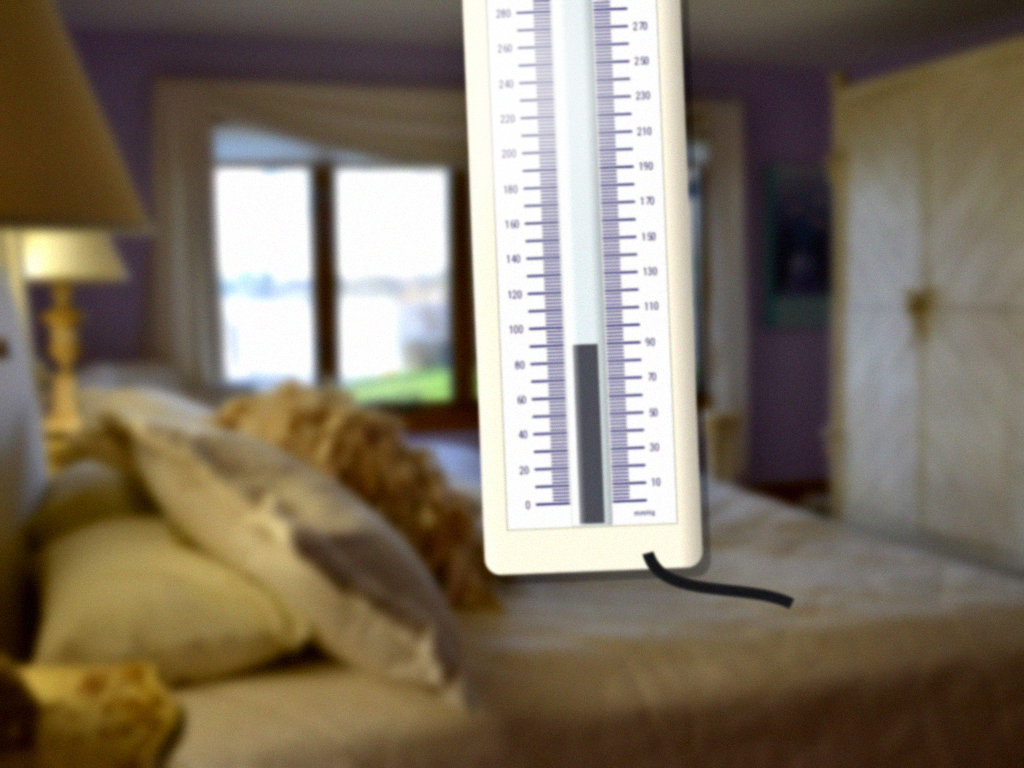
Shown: 90; mmHg
